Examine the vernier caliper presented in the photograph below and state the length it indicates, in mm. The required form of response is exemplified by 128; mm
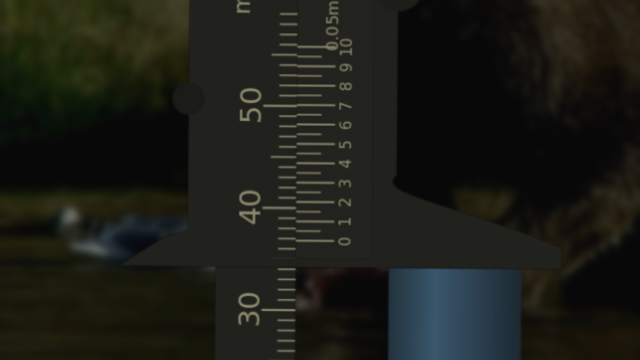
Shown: 36.8; mm
